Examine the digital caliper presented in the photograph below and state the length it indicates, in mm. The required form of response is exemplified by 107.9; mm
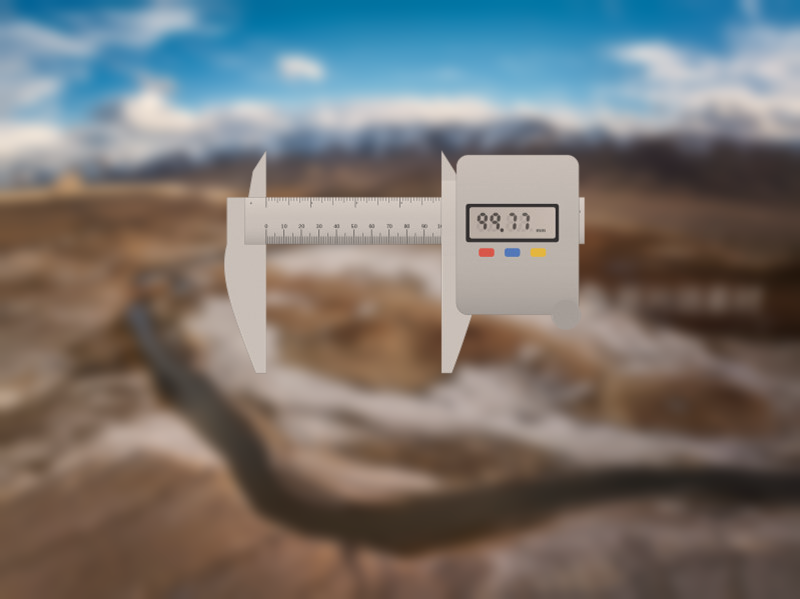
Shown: 99.77; mm
